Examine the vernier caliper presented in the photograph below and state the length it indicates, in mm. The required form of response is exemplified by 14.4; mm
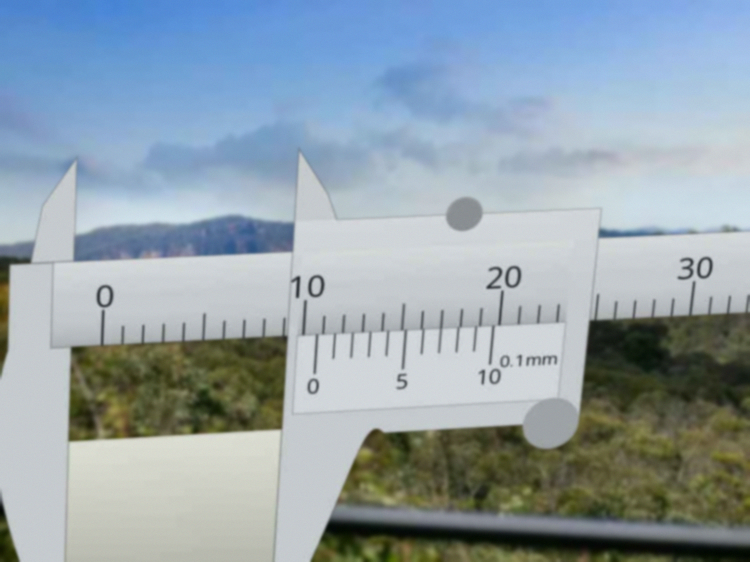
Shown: 10.7; mm
